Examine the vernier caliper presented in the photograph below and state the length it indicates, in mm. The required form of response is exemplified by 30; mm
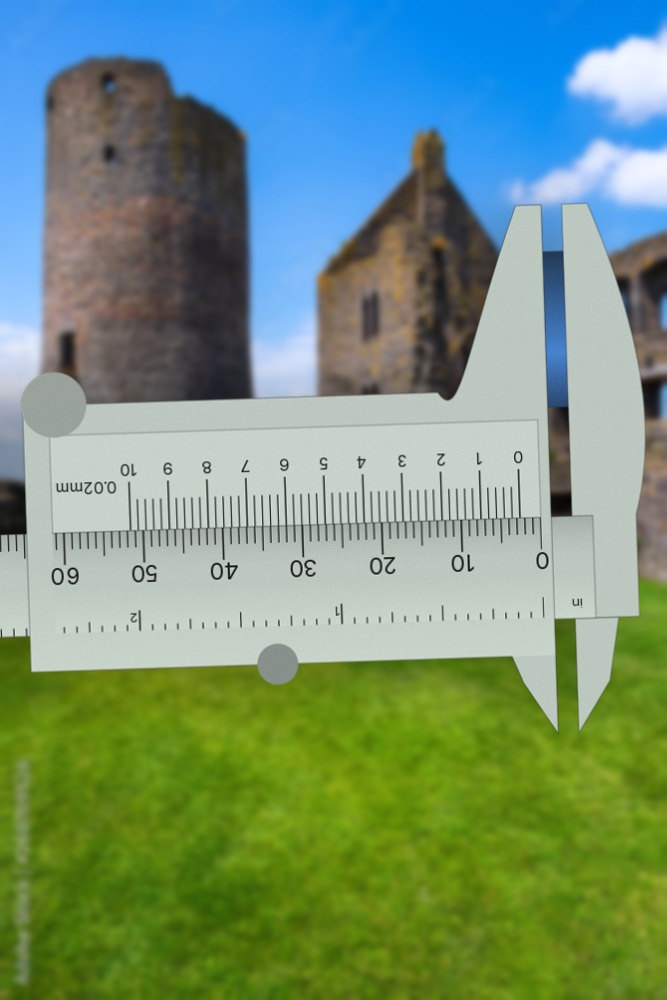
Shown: 2.6; mm
